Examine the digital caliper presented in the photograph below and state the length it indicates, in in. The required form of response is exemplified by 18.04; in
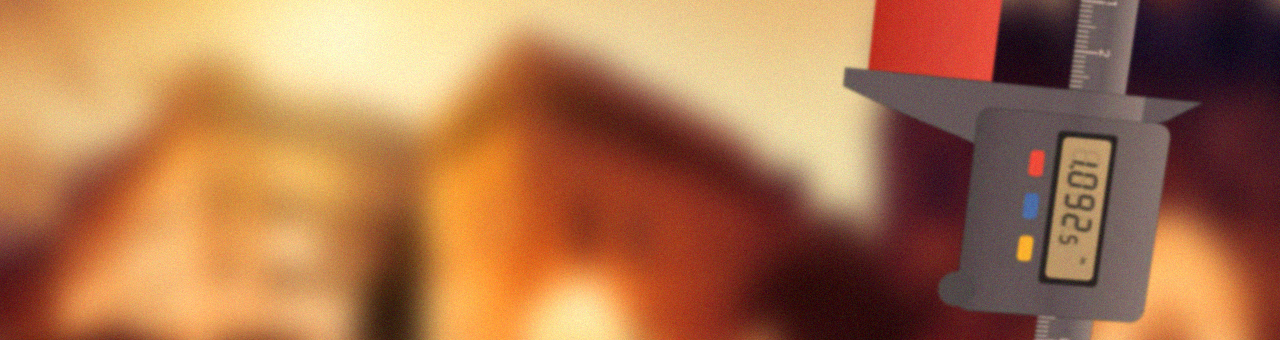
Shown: 1.0925; in
